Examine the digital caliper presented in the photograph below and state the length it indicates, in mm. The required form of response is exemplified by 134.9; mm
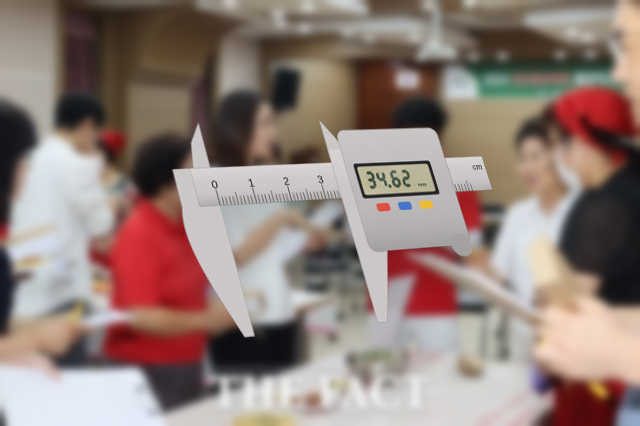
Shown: 34.62; mm
